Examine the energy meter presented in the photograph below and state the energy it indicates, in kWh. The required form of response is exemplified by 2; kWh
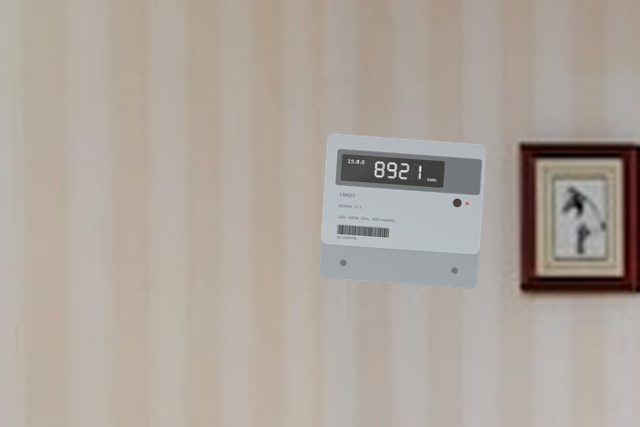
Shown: 8921; kWh
